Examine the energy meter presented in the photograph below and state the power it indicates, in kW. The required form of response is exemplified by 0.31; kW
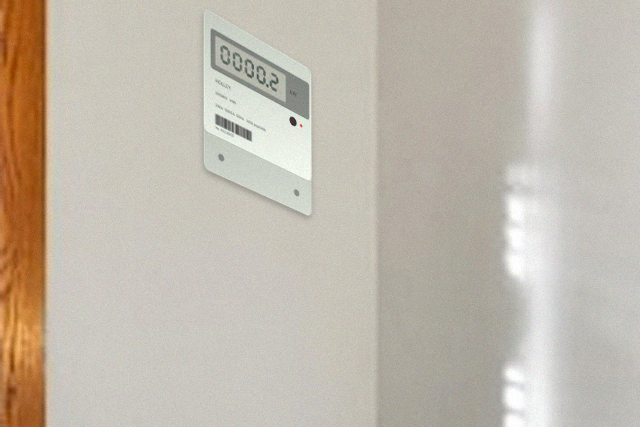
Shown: 0.2; kW
